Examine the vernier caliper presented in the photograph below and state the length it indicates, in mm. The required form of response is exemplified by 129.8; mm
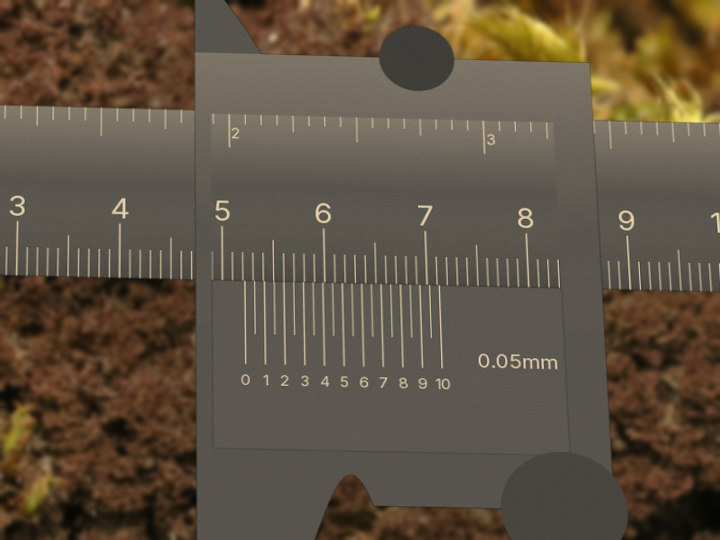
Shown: 52.2; mm
